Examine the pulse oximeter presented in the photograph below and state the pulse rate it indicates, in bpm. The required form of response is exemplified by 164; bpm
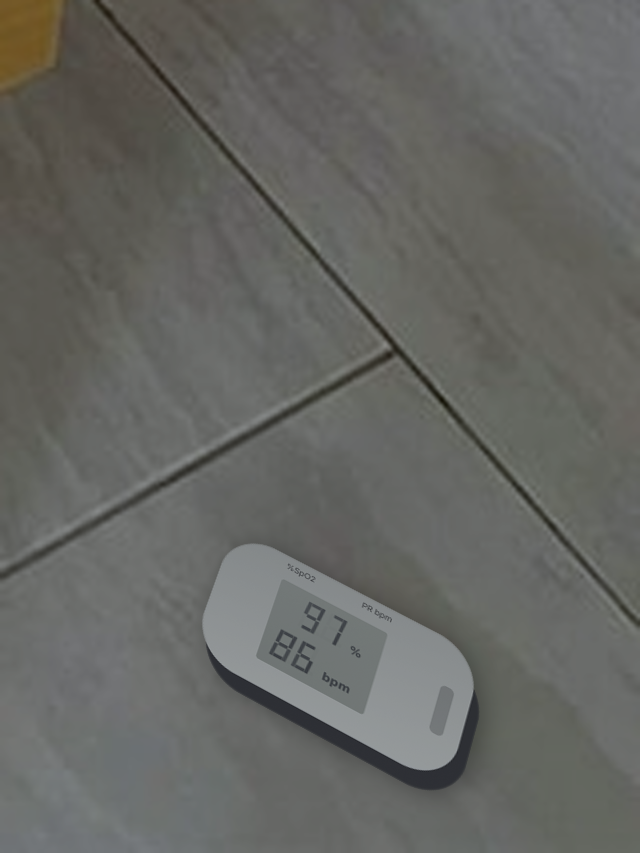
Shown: 86; bpm
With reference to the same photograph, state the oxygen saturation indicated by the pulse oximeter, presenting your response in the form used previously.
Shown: 97; %
